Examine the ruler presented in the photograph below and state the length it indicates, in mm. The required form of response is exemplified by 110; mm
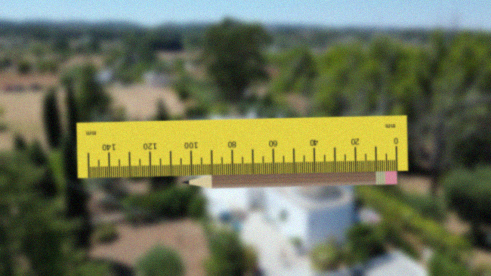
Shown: 105; mm
